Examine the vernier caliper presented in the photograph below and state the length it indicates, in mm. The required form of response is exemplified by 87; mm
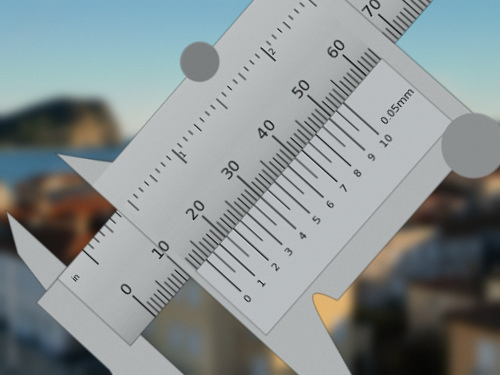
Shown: 14.4; mm
